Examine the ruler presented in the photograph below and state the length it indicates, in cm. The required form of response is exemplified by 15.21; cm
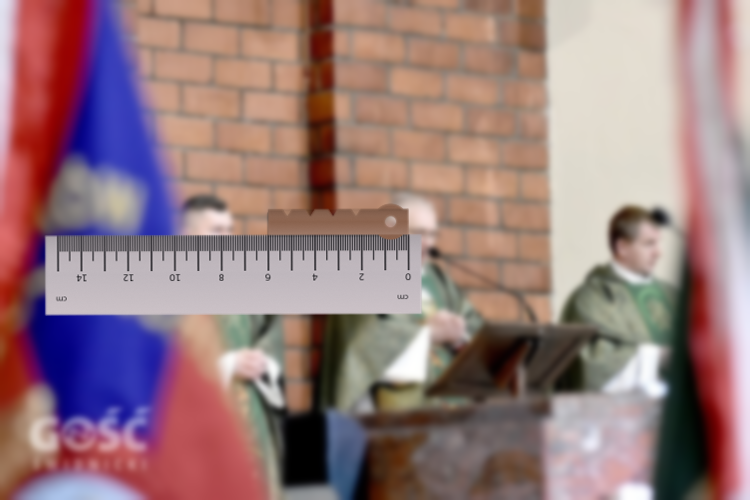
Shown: 6; cm
